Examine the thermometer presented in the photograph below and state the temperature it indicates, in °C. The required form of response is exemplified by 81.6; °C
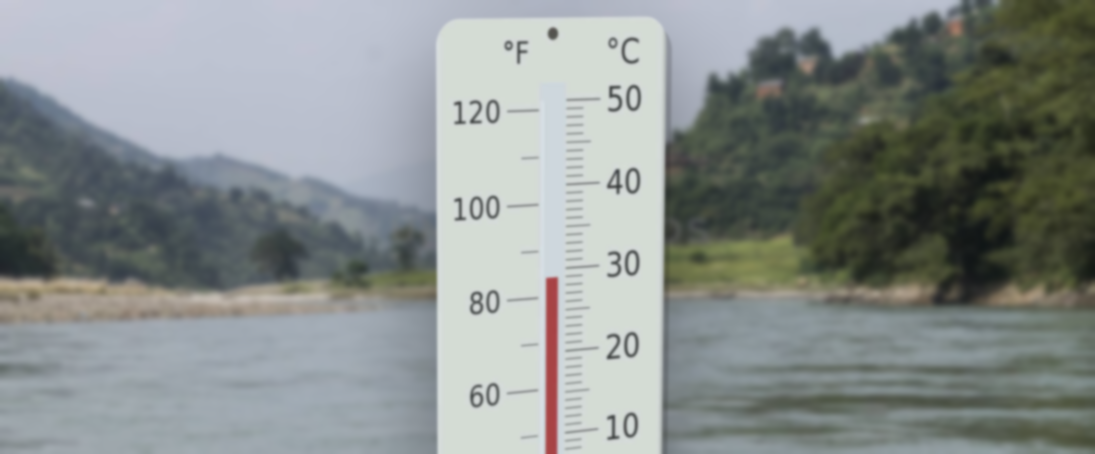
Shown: 29; °C
